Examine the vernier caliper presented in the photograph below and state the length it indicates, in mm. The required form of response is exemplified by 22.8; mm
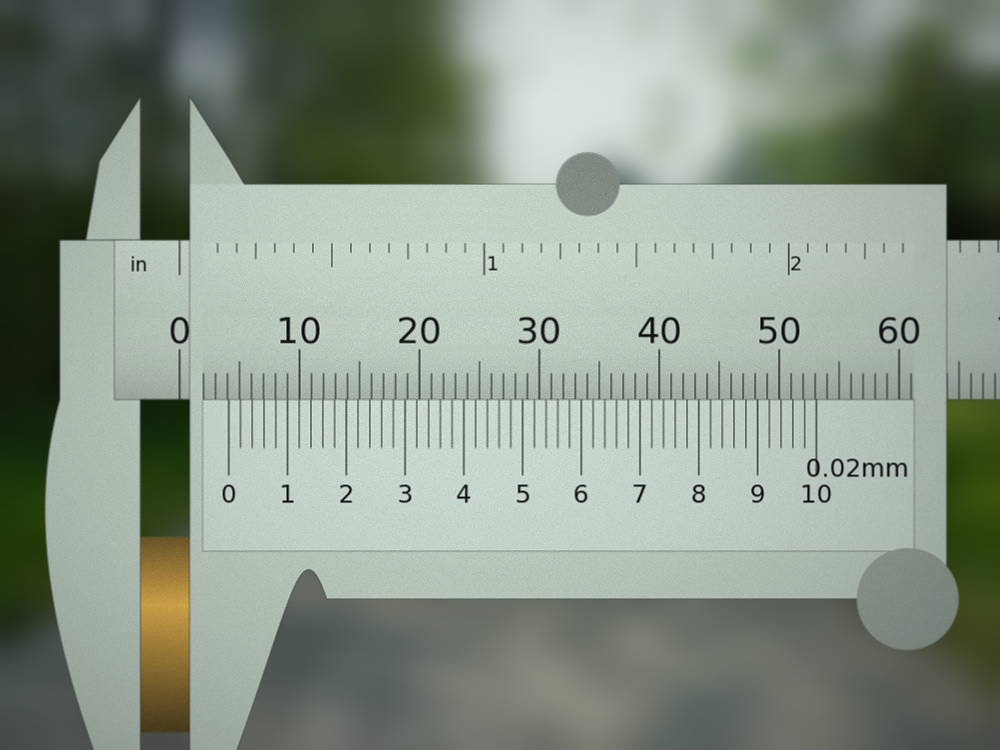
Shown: 4.1; mm
